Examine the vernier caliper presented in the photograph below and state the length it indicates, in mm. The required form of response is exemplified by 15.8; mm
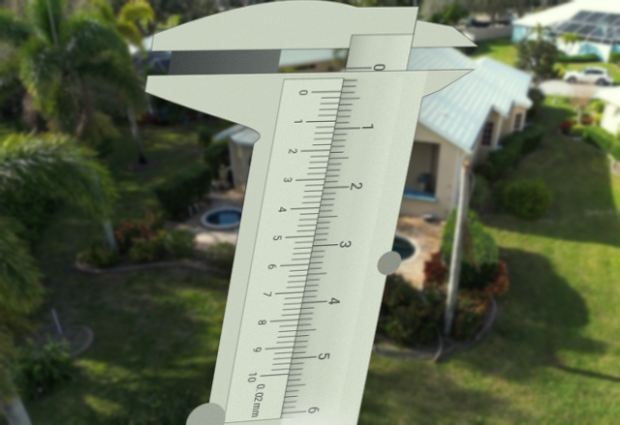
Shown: 3.8; mm
